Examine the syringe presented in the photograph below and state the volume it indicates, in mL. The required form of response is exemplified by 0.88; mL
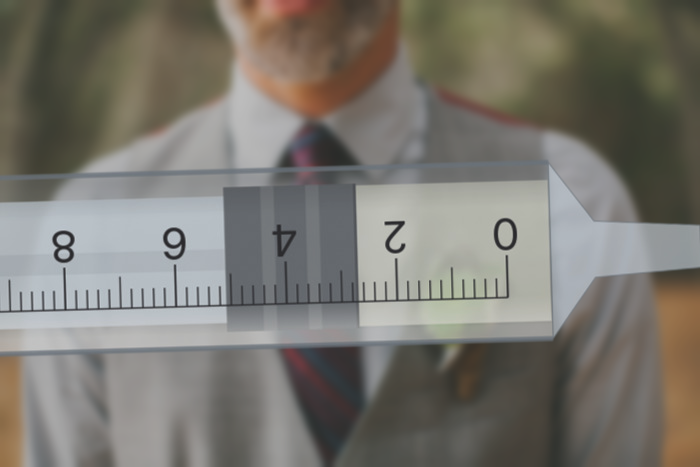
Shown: 2.7; mL
